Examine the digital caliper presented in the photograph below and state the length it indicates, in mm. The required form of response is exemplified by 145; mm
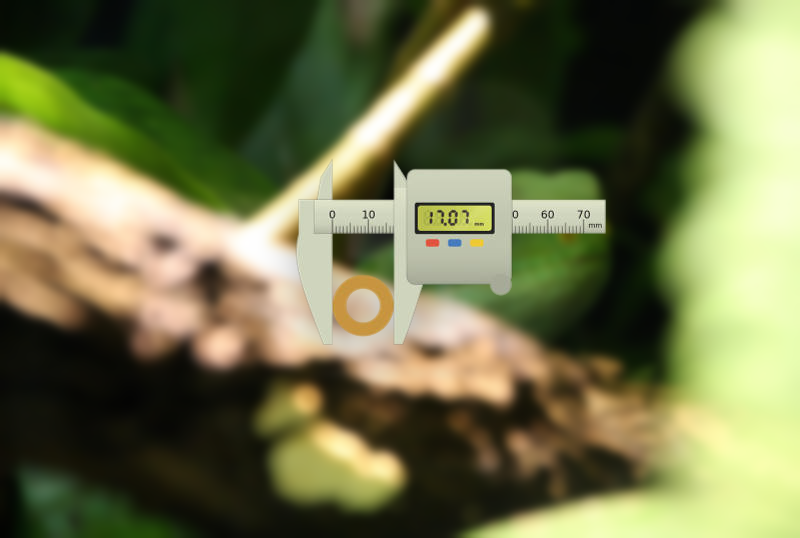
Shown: 17.07; mm
